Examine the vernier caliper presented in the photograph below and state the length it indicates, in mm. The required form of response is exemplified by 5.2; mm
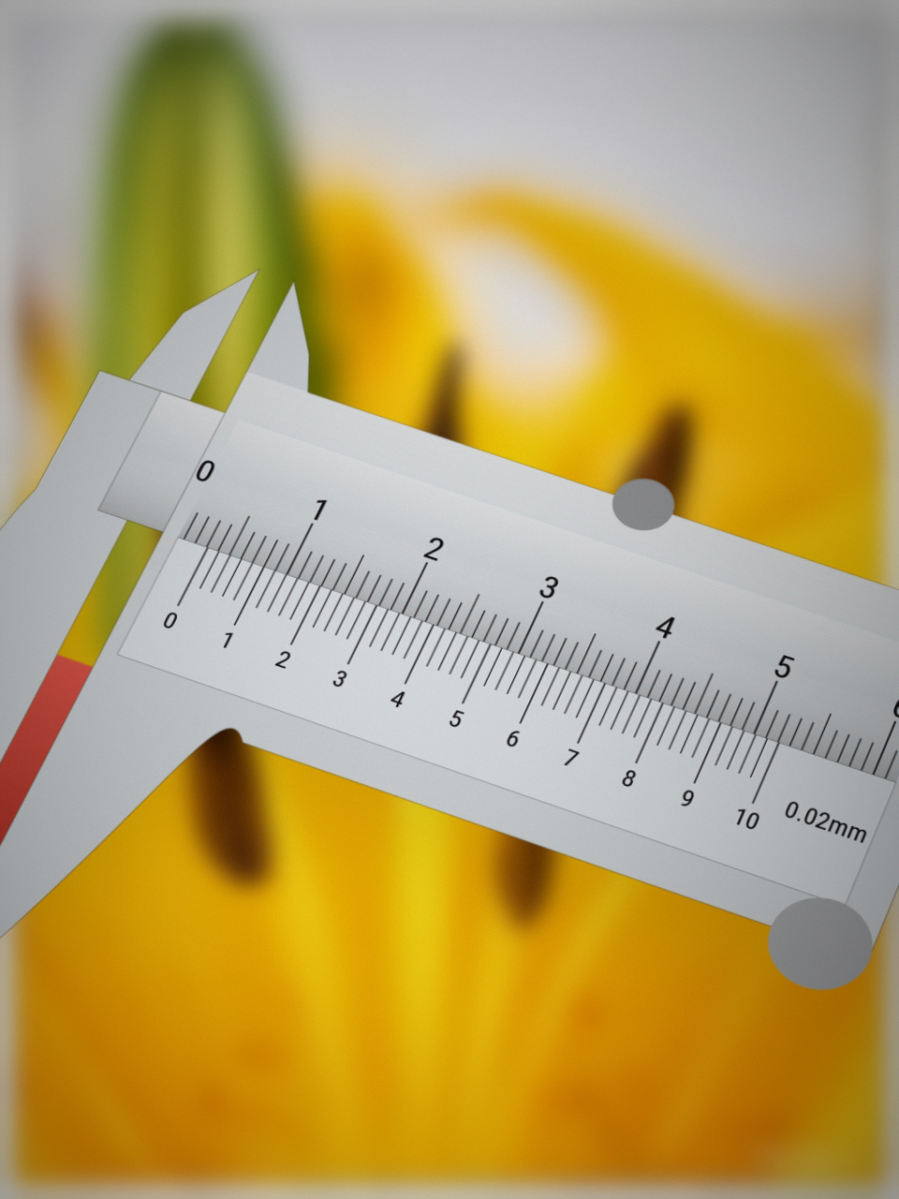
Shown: 3.1; mm
